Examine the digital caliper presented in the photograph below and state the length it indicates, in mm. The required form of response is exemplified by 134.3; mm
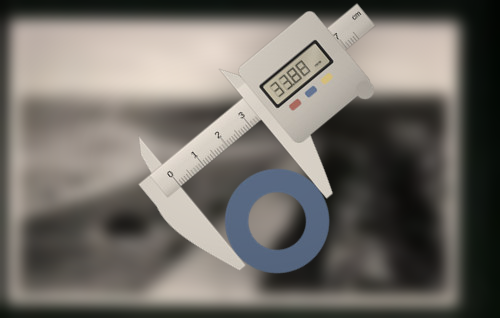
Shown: 33.88; mm
